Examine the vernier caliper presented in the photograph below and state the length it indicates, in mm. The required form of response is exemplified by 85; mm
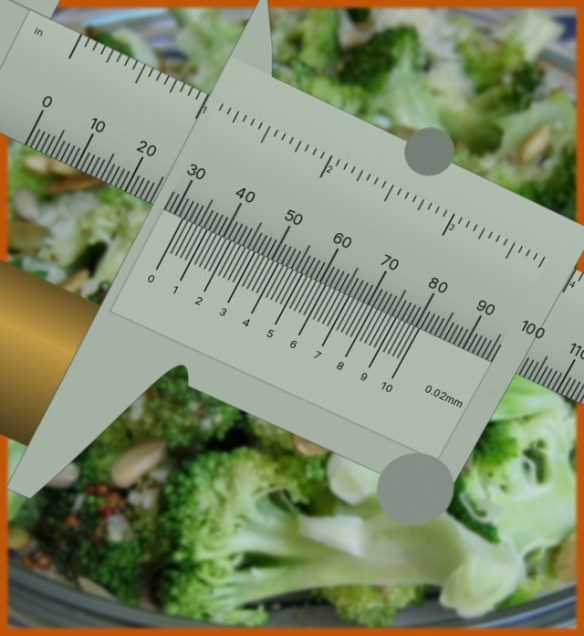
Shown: 31.8; mm
